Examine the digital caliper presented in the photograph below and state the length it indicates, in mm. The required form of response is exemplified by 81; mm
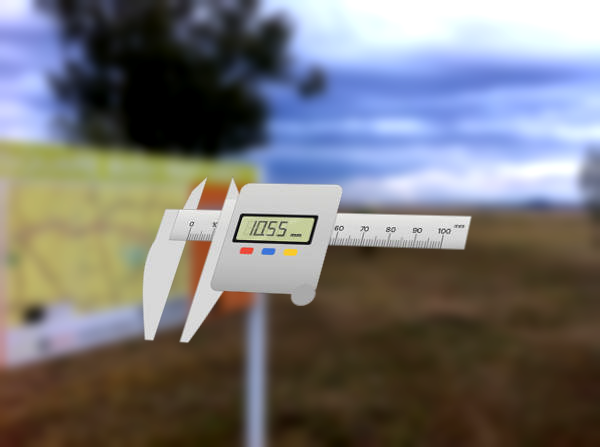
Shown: 10.55; mm
